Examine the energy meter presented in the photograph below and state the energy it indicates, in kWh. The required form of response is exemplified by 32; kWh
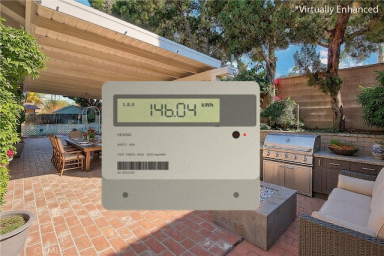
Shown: 146.04; kWh
